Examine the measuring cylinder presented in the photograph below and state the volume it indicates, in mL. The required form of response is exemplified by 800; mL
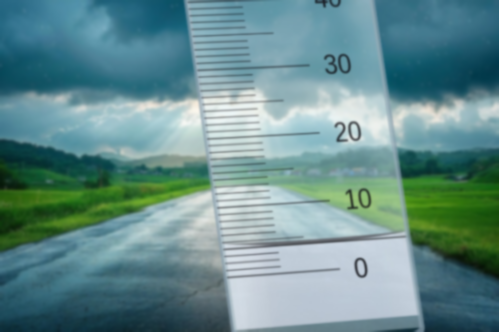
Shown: 4; mL
